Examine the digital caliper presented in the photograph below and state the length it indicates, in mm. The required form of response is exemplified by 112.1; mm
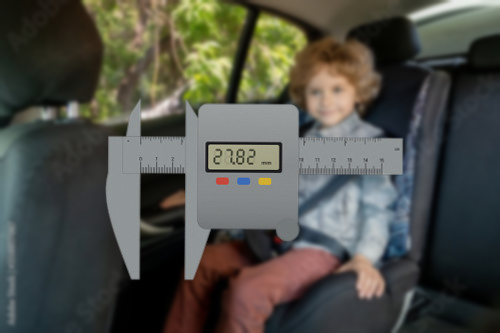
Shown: 27.82; mm
